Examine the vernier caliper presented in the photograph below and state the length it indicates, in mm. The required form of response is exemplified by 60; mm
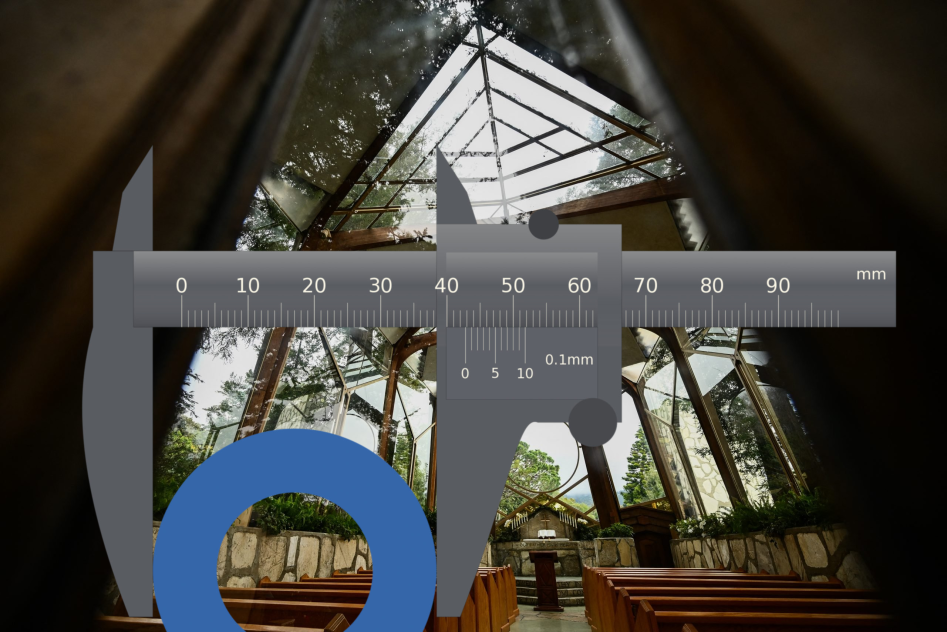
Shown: 42.8; mm
